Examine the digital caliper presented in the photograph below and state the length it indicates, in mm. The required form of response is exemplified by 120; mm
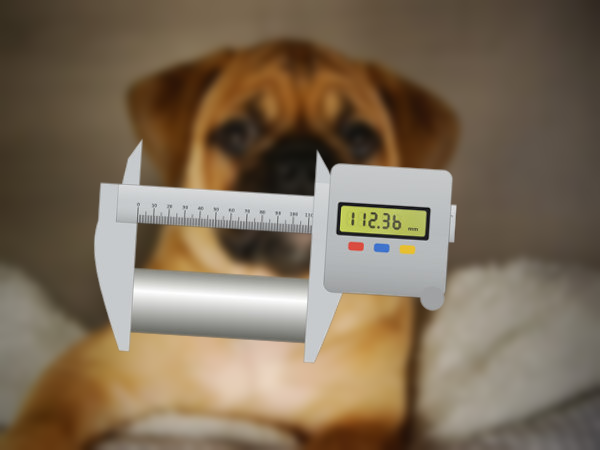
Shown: 112.36; mm
